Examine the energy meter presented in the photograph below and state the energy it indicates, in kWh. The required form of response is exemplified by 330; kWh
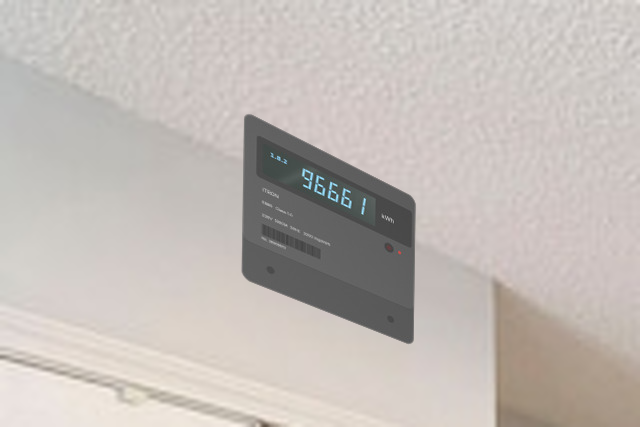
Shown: 96661; kWh
